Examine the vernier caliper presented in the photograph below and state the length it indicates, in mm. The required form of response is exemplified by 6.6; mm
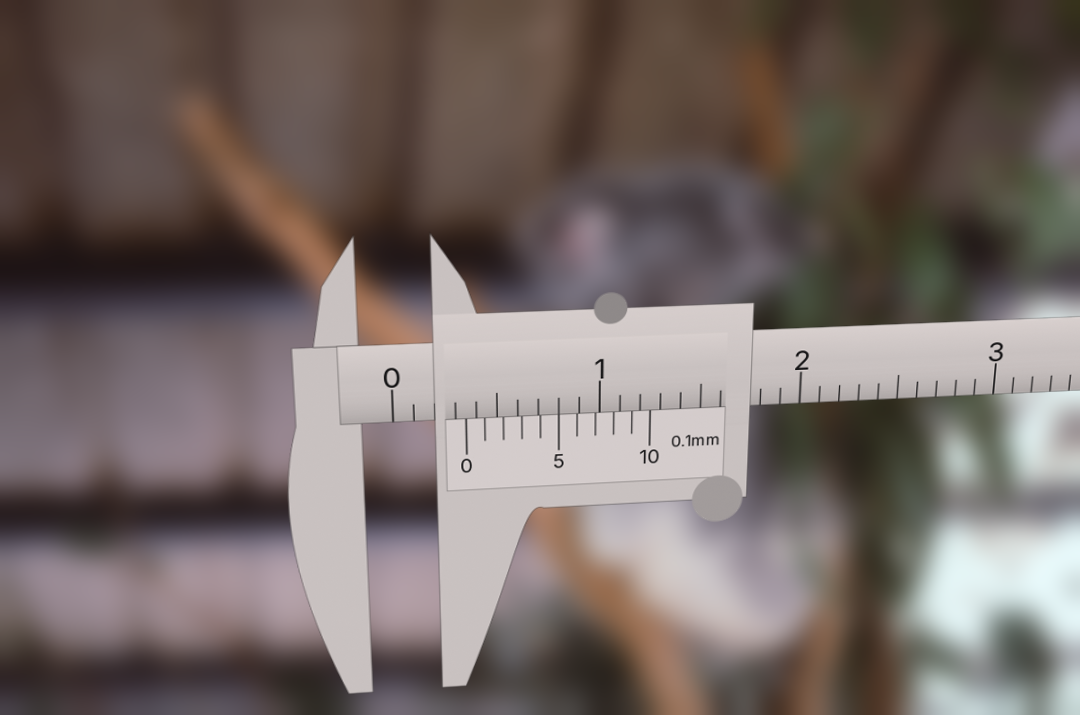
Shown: 3.5; mm
